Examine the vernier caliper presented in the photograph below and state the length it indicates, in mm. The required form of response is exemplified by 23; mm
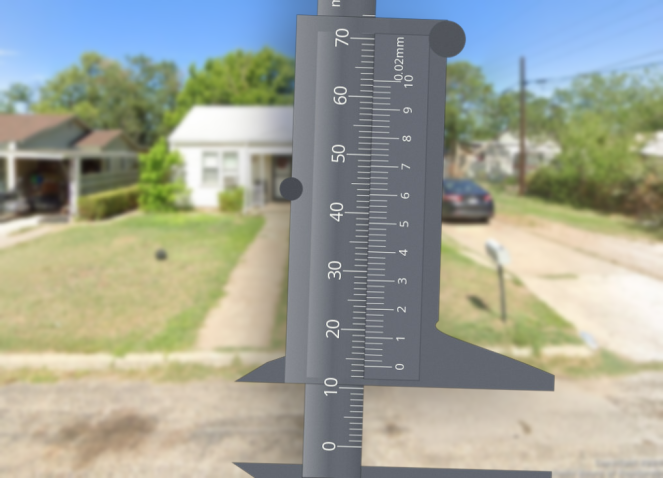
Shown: 13.8; mm
